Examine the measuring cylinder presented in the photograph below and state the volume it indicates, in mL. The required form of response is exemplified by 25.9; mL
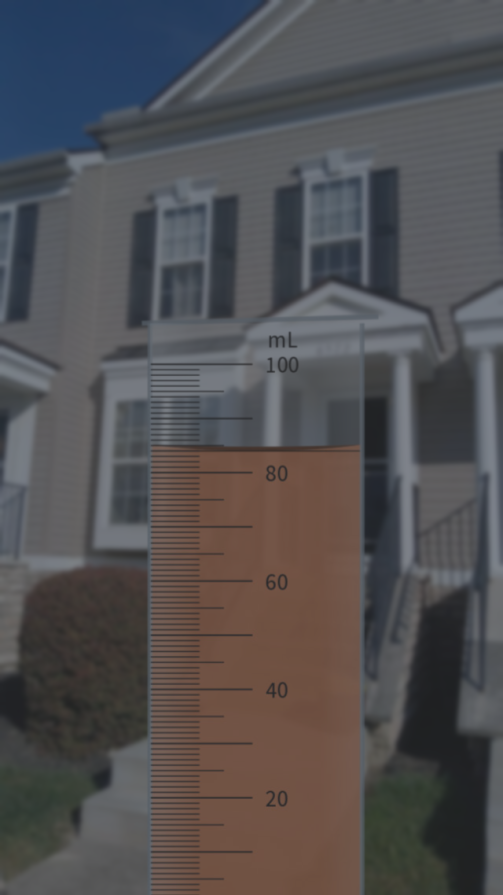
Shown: 84; mL
